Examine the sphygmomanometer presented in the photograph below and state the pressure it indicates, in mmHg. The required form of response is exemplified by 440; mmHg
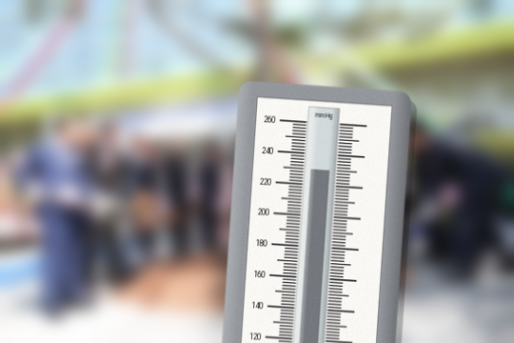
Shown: 230; mmHg
